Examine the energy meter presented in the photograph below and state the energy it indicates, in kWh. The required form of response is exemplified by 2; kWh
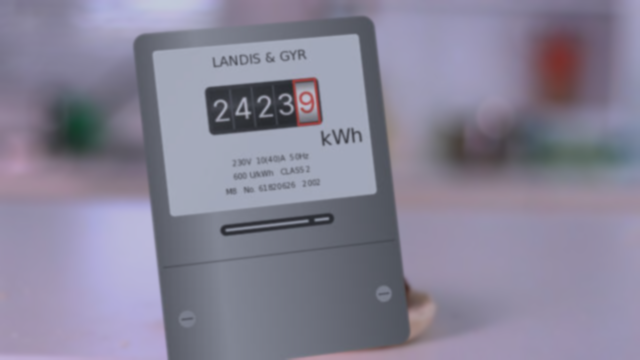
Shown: 2423.9; kWh
